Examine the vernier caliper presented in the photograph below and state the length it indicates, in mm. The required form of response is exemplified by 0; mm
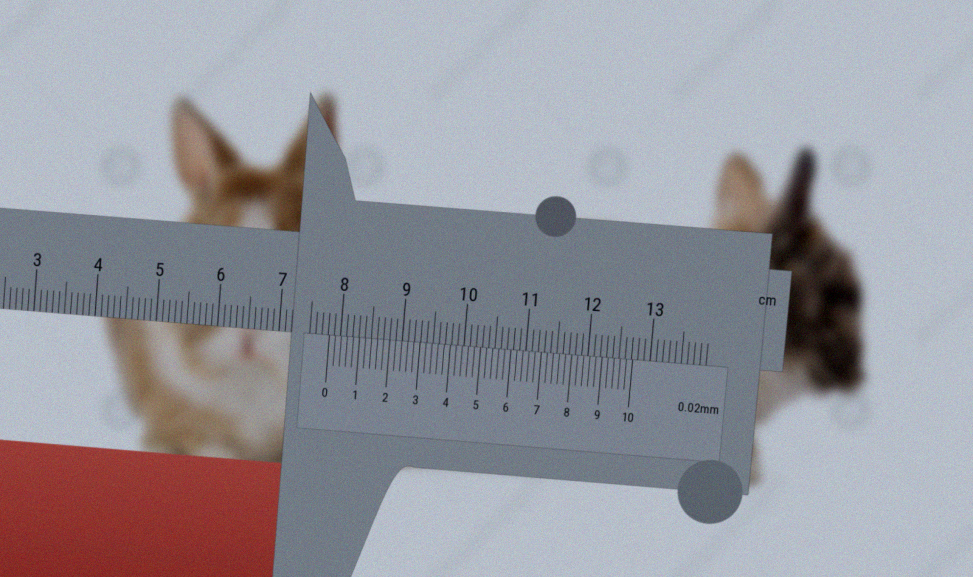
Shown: 78.2; mm
